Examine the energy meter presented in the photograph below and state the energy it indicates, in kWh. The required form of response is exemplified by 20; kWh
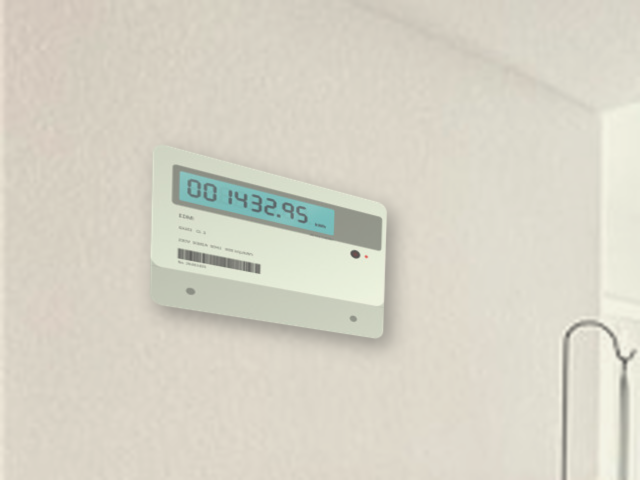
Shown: 1432.95; kWh
